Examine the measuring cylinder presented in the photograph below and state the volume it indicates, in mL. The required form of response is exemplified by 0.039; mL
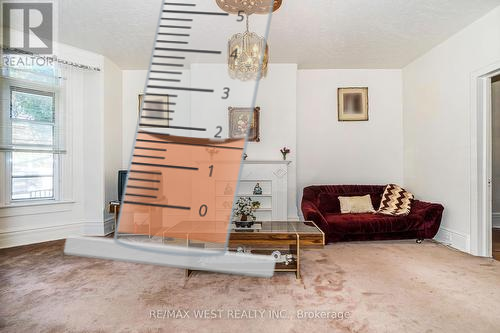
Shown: 1.6; mL
